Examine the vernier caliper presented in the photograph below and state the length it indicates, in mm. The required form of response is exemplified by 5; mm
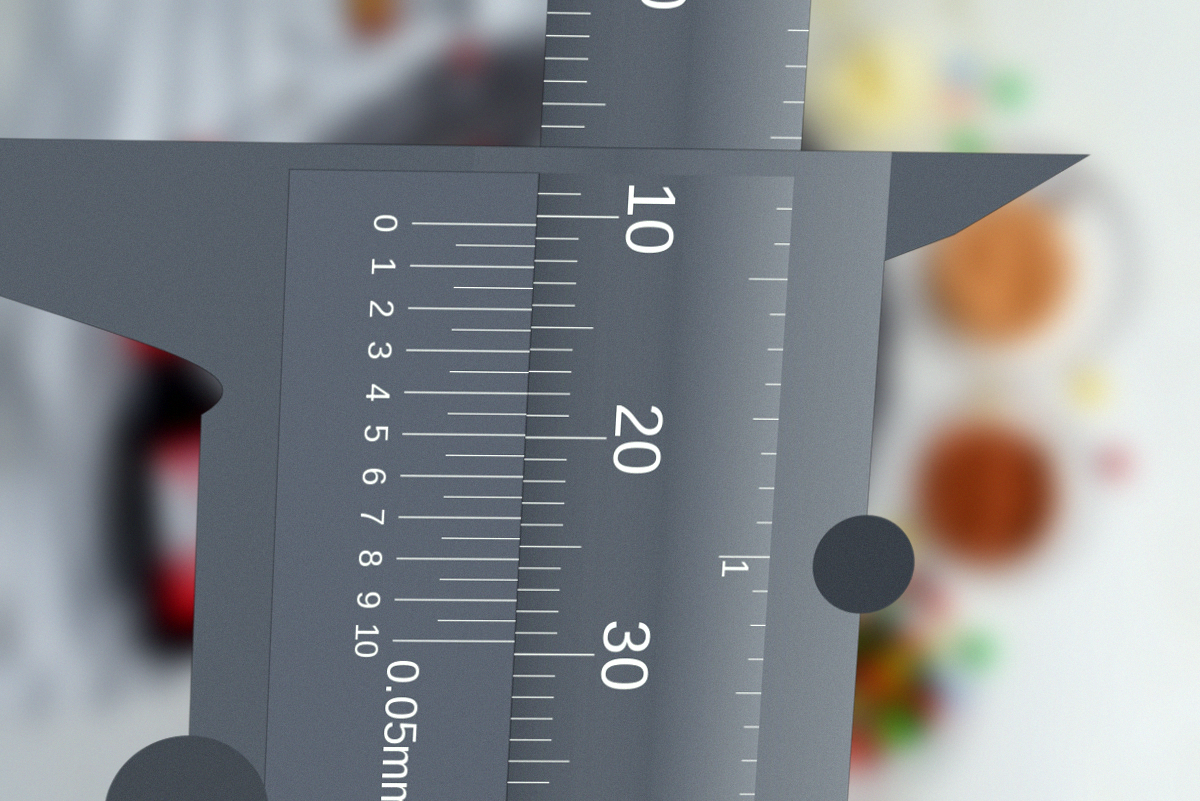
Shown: 10.4; mm
